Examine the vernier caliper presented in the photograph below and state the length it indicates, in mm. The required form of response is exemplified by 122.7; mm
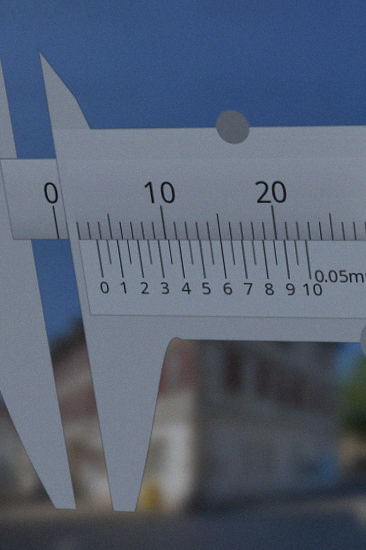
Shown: 3.6; mm
